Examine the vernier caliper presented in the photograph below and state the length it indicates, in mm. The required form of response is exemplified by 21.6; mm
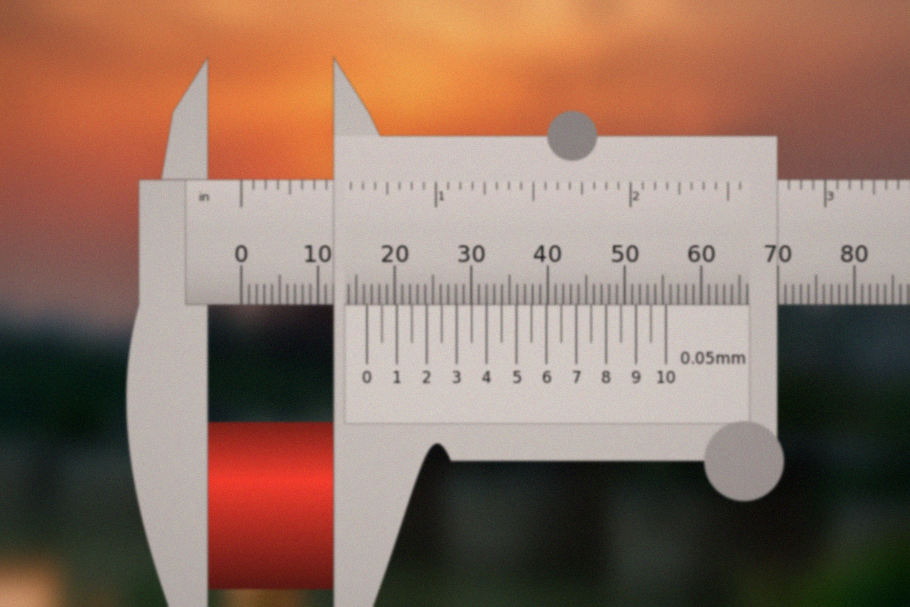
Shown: 16.4; mm
